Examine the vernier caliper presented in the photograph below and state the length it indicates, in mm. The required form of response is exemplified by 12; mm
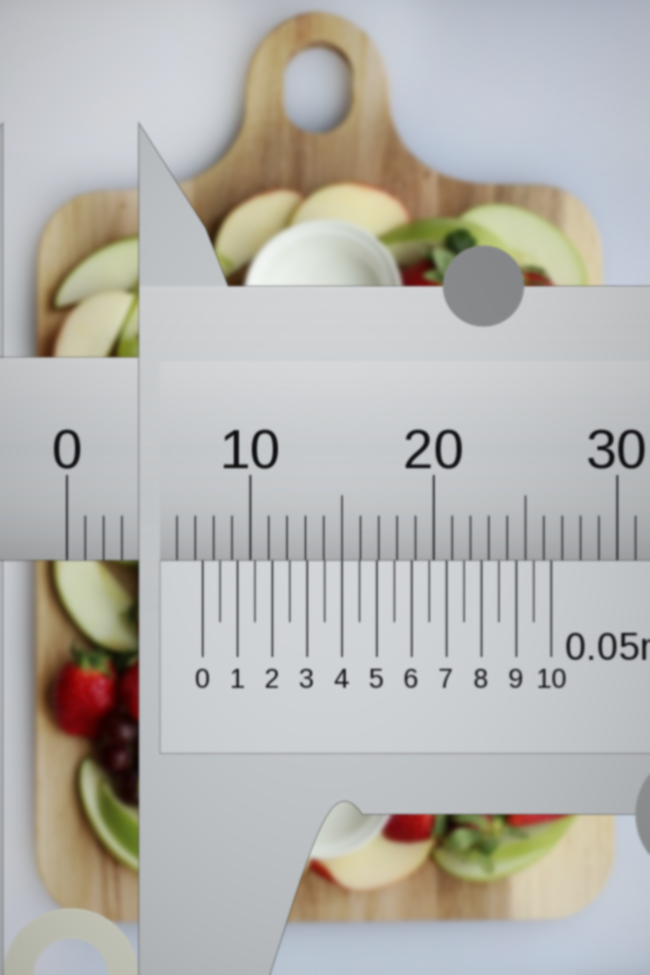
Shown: 7.4; mm
